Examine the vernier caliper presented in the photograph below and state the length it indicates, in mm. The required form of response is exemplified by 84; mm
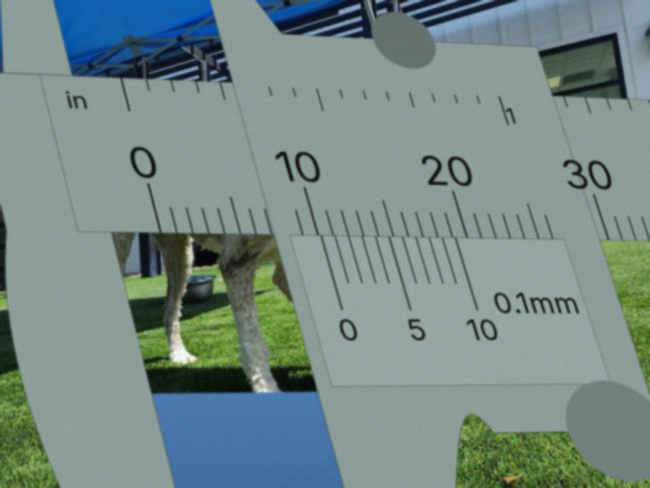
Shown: 10.2; mm
